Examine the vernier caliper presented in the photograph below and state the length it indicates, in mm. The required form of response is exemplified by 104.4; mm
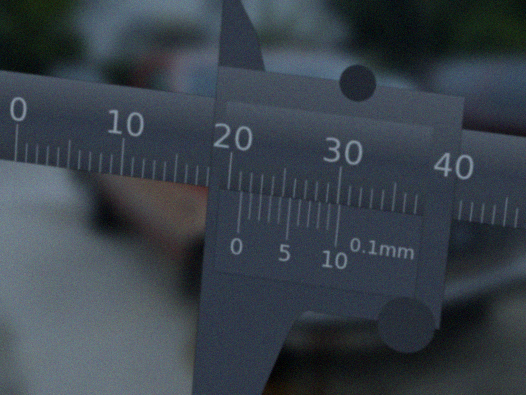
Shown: 21.2; mm
